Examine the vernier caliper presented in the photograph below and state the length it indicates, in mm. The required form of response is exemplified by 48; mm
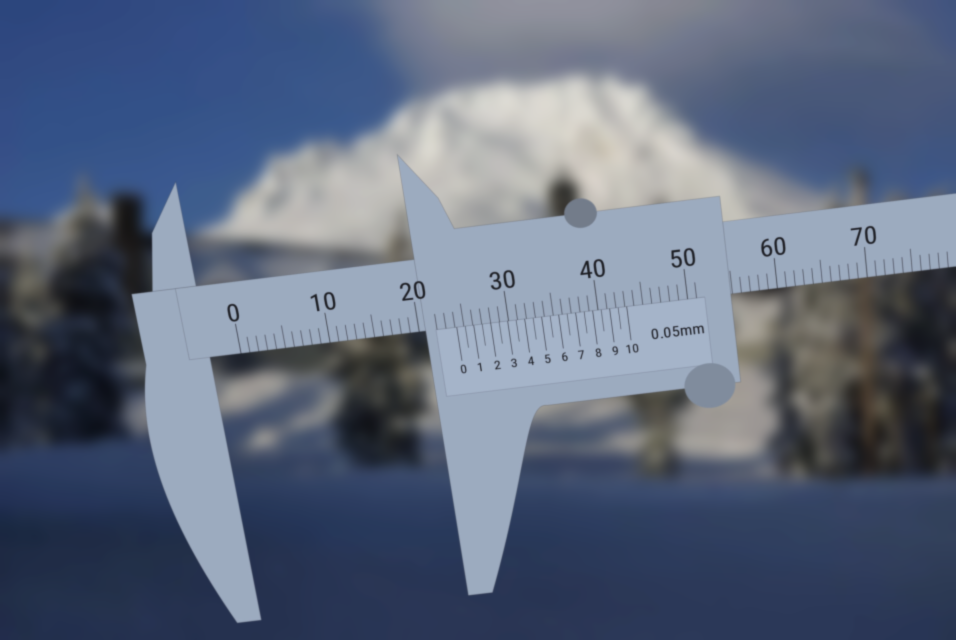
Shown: 24.2; mm
